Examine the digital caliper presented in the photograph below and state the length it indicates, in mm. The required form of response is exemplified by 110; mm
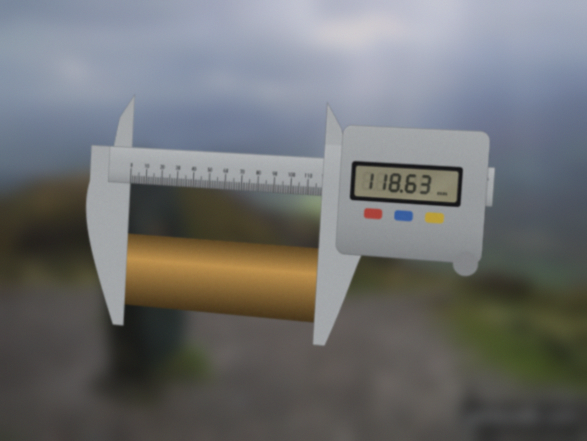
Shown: 118.63; mm
